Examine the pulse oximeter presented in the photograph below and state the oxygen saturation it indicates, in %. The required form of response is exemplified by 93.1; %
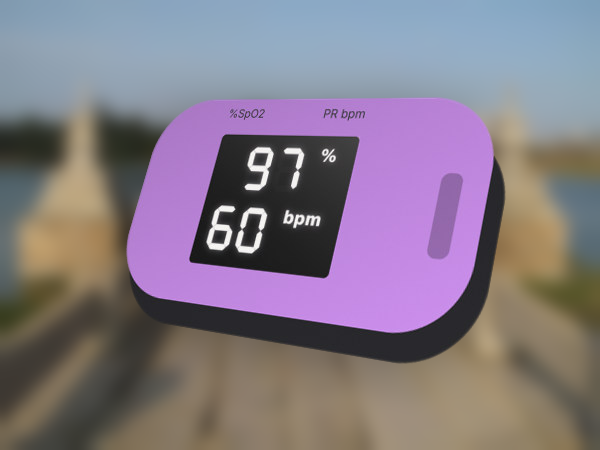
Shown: 97; %
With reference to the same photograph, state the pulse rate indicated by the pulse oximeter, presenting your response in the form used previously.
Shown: 60; bpm
